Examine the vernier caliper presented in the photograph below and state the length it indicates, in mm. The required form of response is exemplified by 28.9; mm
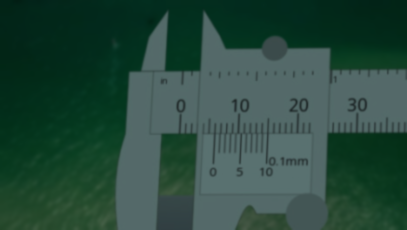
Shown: 6.0; mm
